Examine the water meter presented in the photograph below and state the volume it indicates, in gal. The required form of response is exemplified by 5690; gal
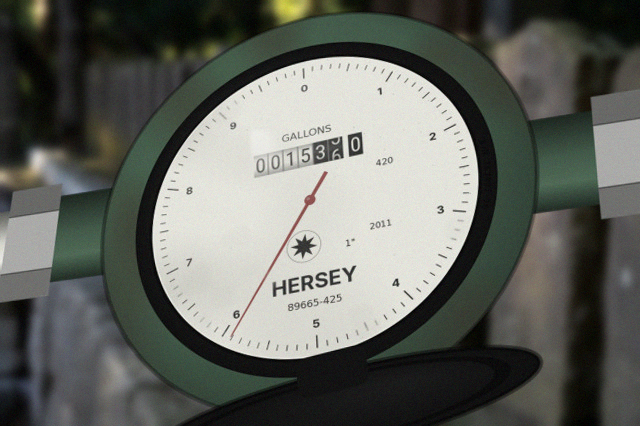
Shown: 15355.9; gal
